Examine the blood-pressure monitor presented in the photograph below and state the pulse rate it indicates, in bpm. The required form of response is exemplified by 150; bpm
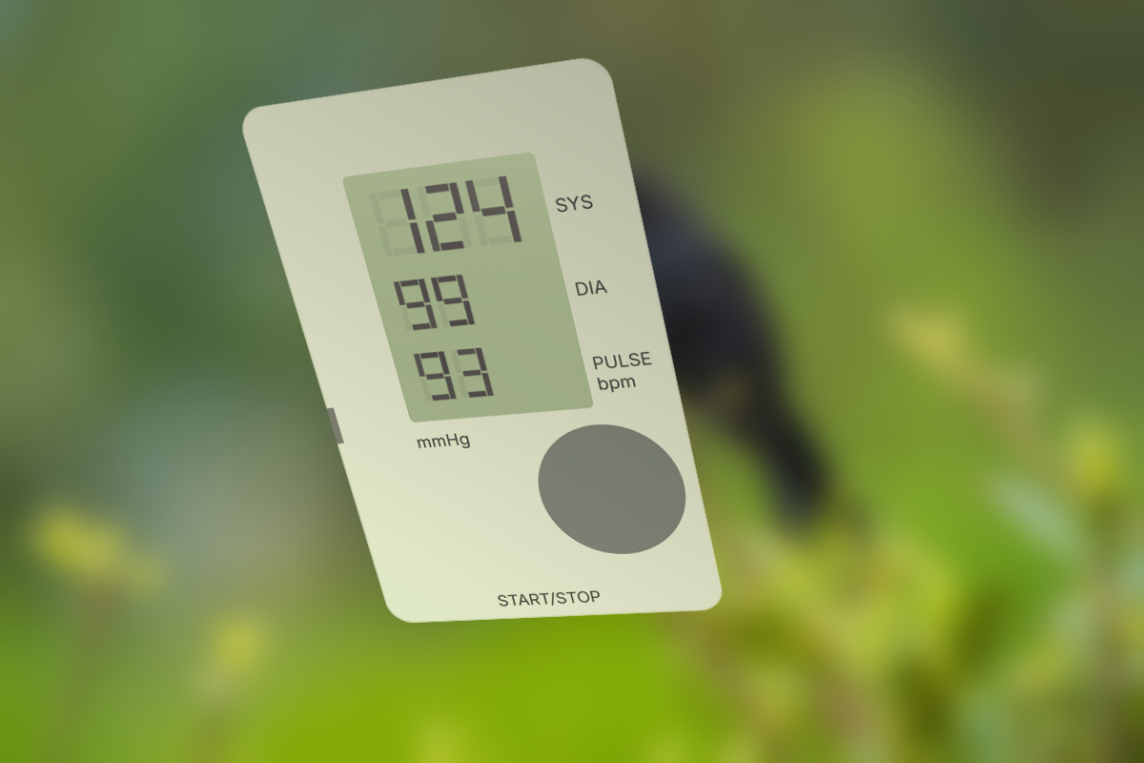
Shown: 93; bpm
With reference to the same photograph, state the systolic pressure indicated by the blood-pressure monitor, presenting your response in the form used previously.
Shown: 124; mmHg
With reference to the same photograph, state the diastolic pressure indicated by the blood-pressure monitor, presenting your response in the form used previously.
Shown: 99; mmHg
